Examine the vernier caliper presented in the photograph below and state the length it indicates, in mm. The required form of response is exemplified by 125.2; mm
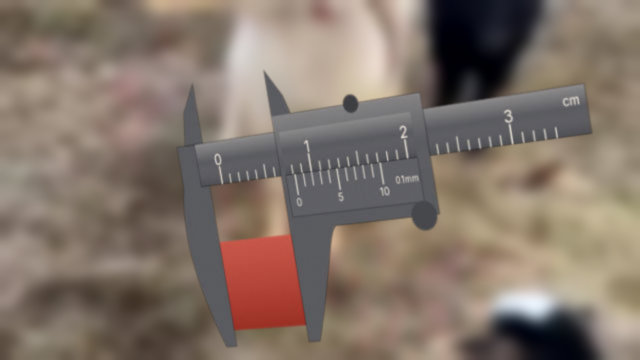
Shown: 8.2; mm
